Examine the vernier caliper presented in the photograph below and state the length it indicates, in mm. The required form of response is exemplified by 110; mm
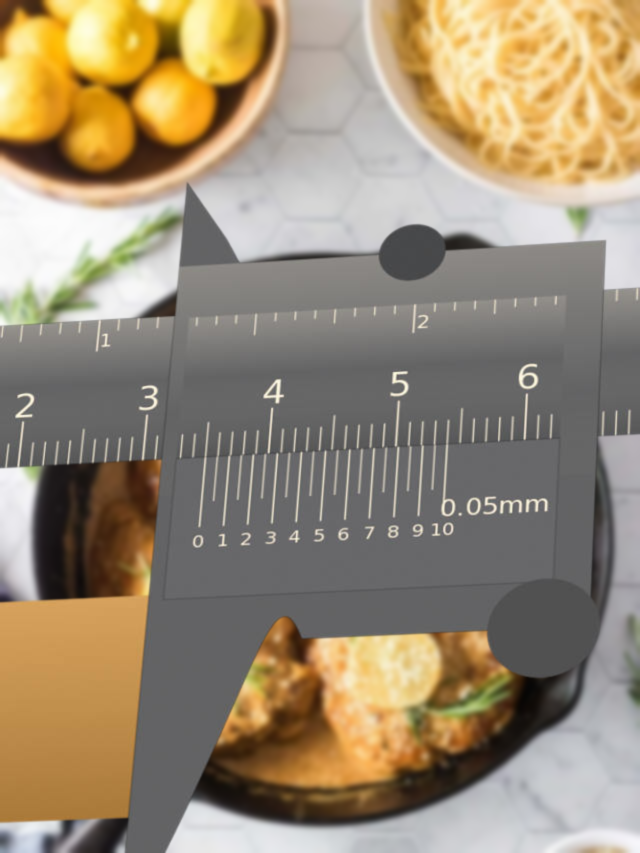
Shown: 35.0; mm
